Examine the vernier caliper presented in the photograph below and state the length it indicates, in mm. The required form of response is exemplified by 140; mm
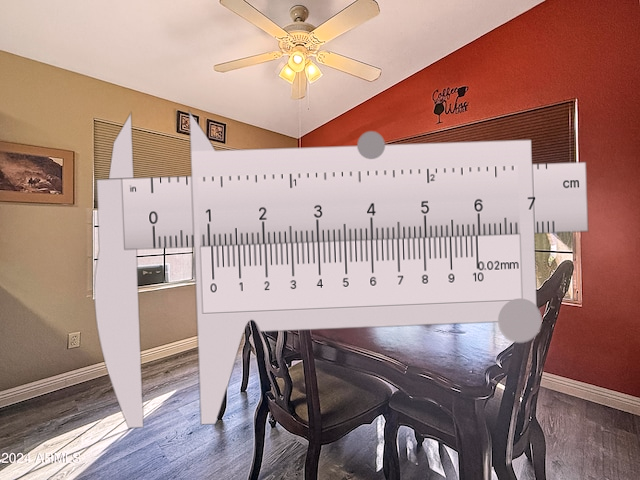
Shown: 10.5; mm
